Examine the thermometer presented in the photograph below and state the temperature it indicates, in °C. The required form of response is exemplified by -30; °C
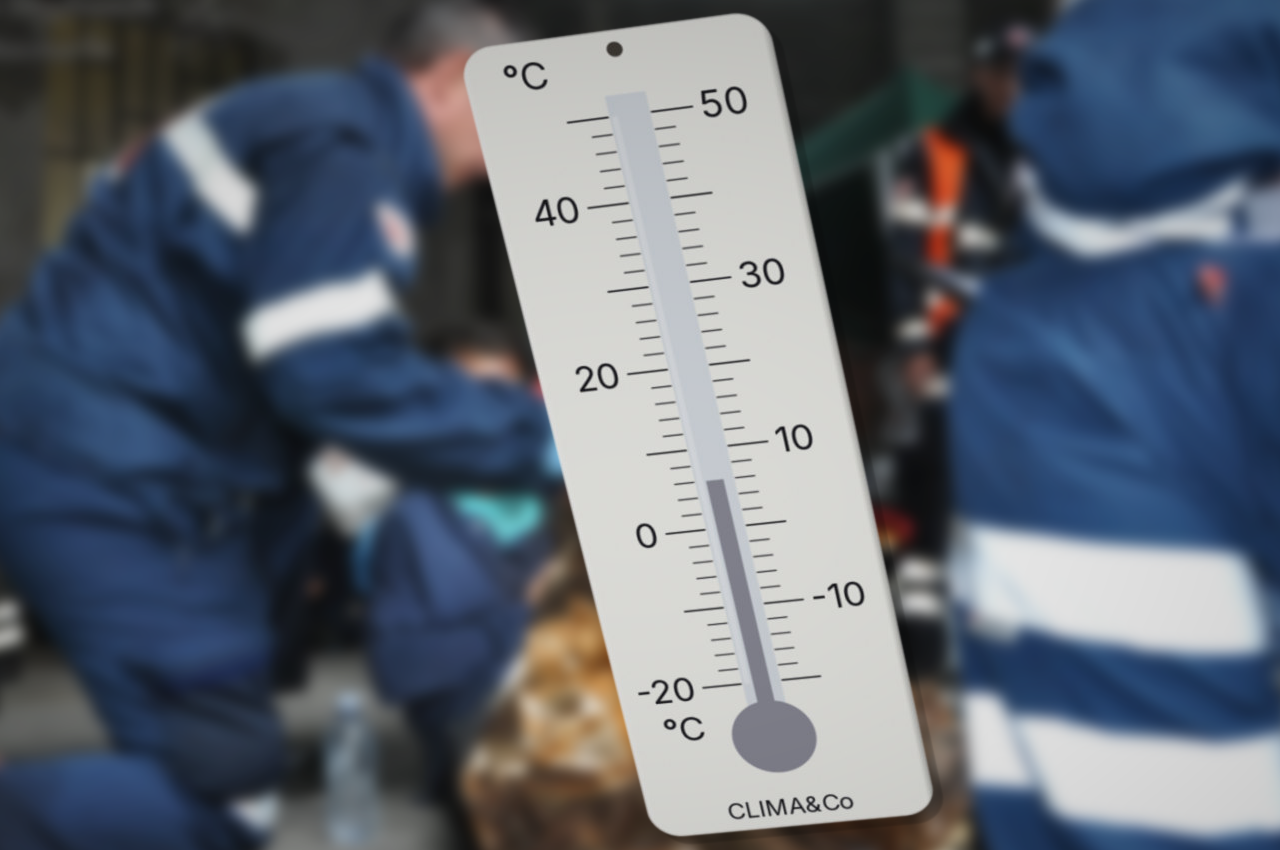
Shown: 6; °C
